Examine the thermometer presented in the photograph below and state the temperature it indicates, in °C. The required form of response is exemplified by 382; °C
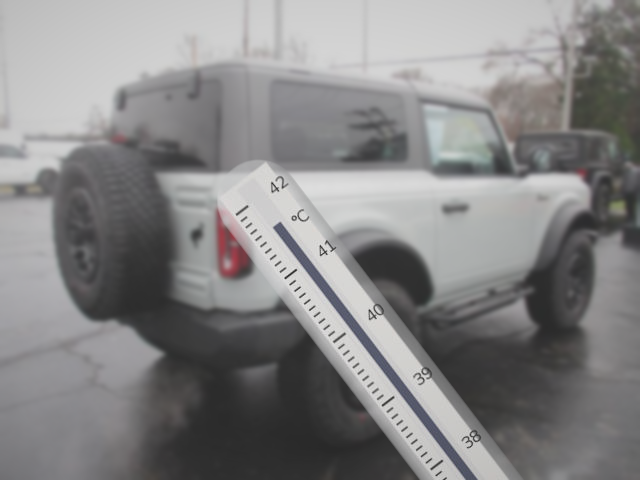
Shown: 41.6; °C
